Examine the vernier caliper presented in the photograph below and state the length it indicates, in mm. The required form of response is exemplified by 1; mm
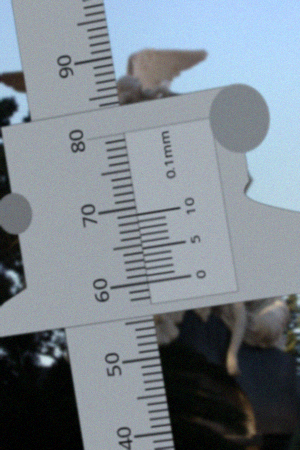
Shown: 60.0; mm
